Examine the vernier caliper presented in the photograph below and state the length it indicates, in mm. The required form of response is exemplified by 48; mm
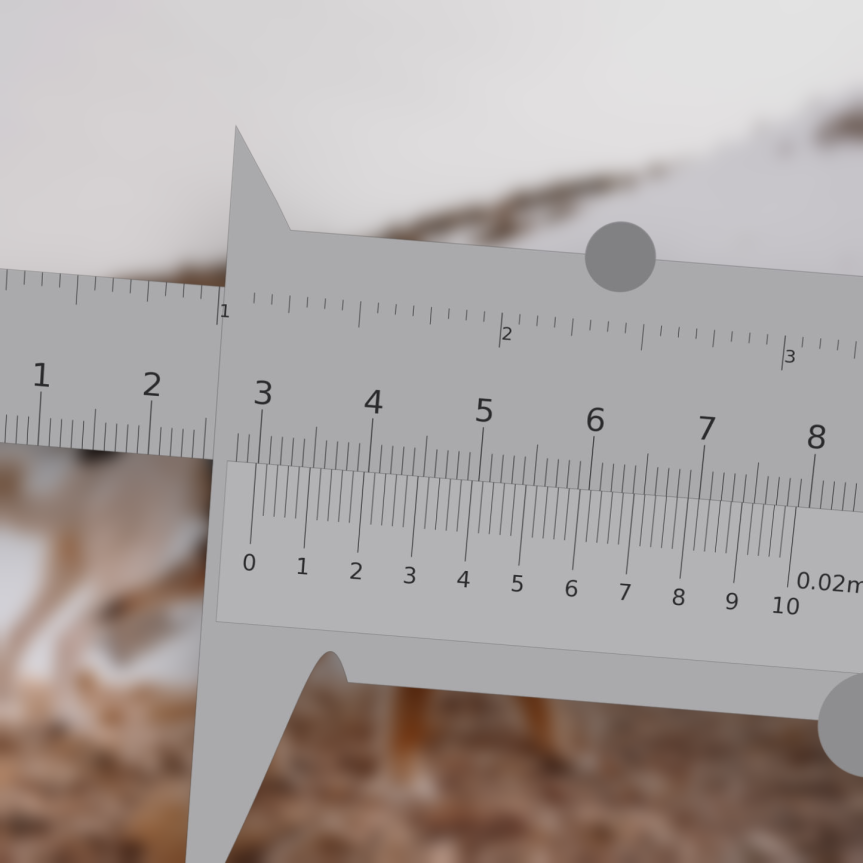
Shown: 29.8; mm
